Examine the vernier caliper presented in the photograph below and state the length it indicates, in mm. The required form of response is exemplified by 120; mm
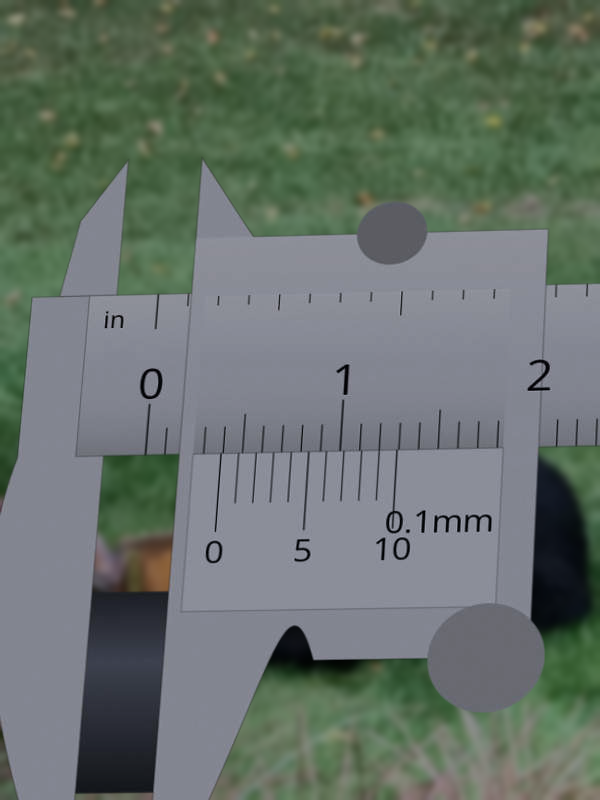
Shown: 3.9; mm
